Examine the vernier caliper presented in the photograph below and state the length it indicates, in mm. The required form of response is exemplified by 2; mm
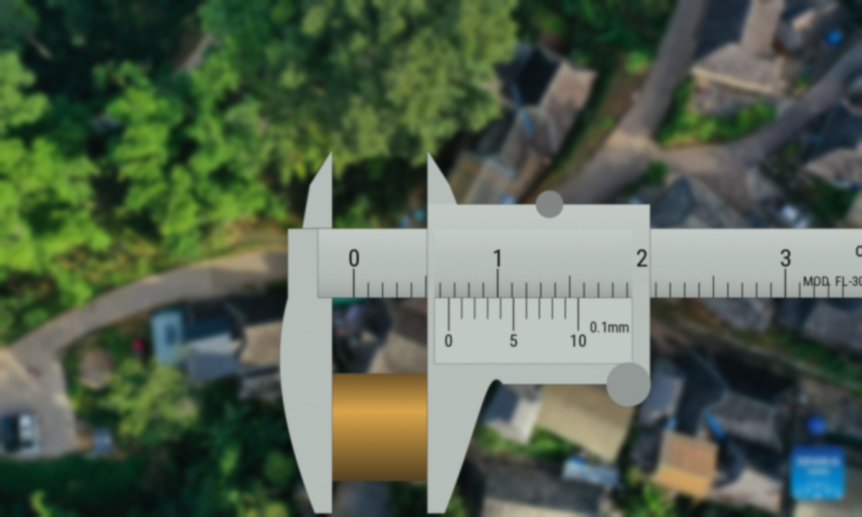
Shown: 6.6; mm
